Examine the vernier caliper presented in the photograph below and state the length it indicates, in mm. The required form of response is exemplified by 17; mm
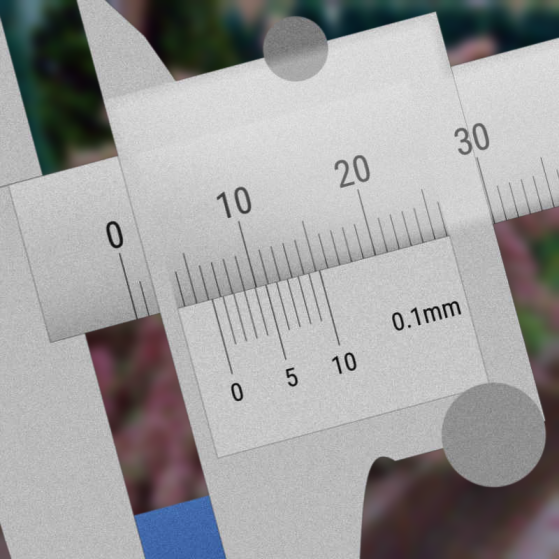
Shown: 6.3; mm
